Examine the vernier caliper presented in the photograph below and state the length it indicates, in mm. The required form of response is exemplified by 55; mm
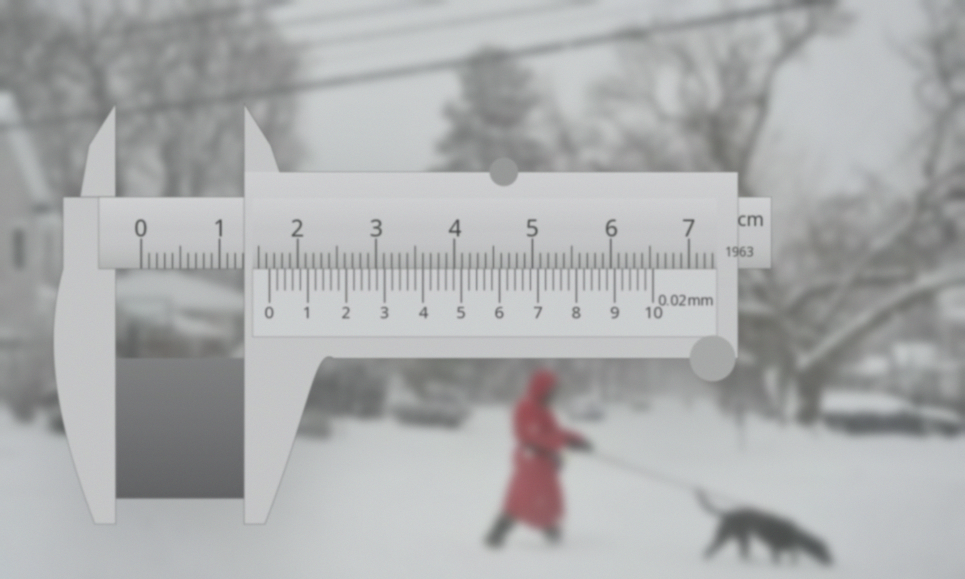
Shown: 16.4; mm
